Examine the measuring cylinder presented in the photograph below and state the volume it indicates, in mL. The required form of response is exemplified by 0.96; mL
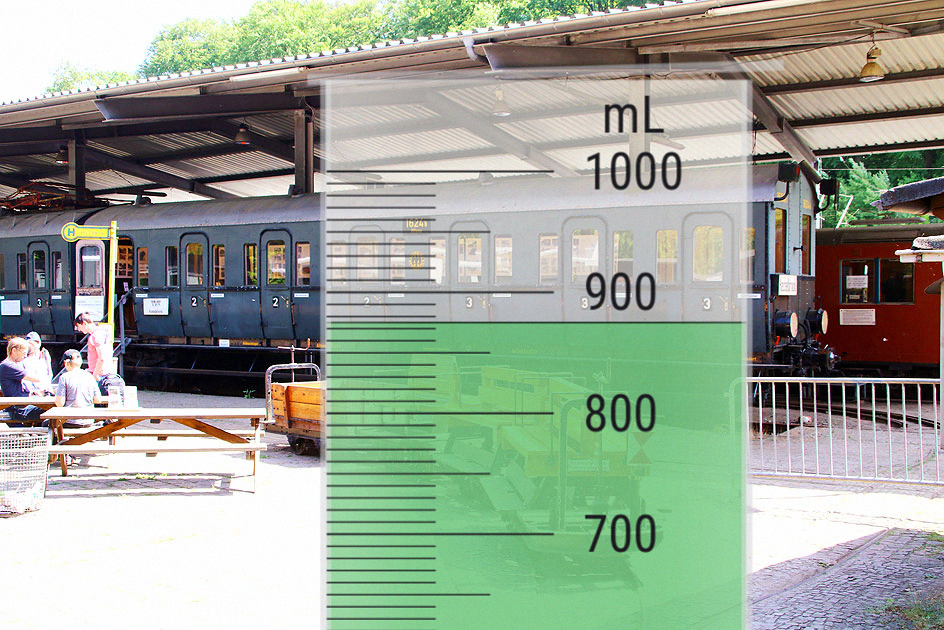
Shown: 875; mL
